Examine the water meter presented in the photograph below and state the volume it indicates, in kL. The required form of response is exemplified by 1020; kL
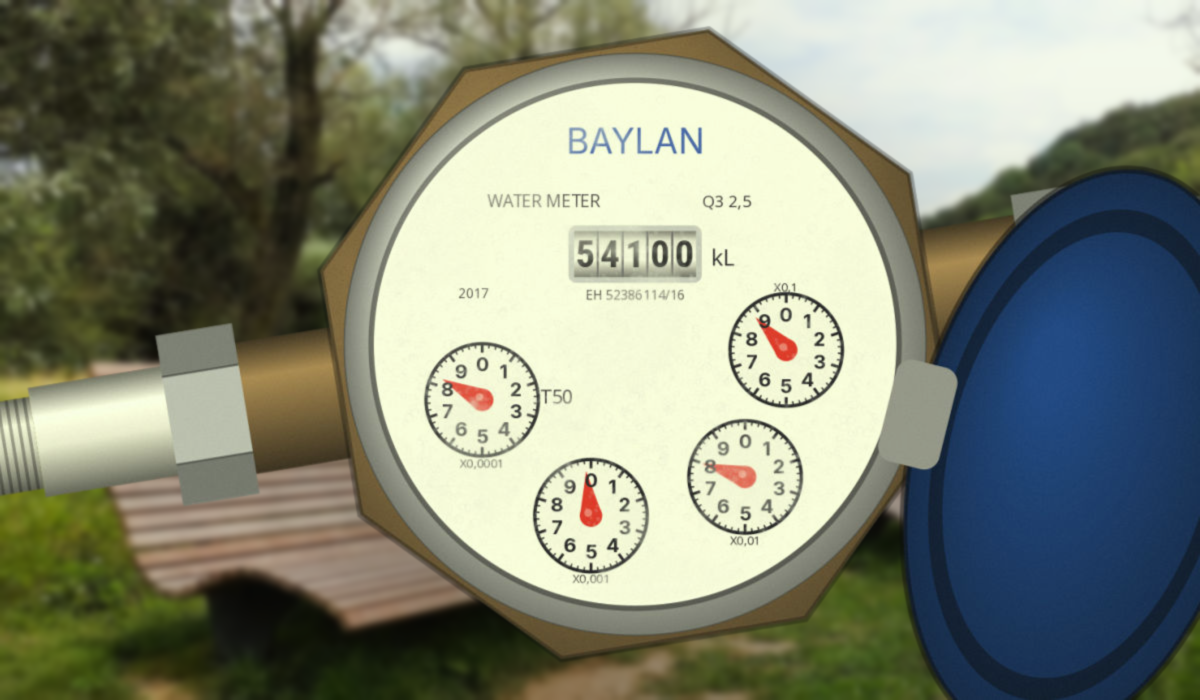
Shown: 54100.8798; kL
